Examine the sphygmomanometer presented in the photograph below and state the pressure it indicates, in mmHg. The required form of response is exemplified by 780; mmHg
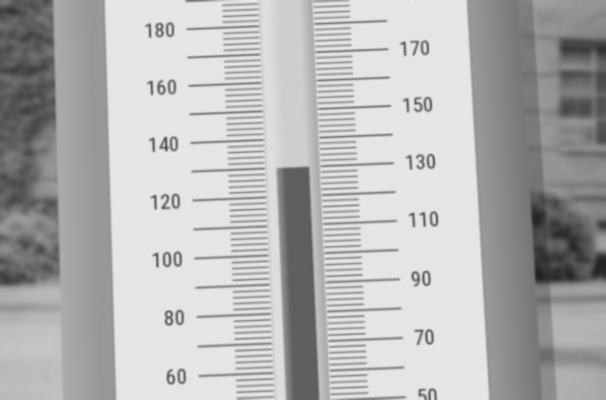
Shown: 130; mmHg
